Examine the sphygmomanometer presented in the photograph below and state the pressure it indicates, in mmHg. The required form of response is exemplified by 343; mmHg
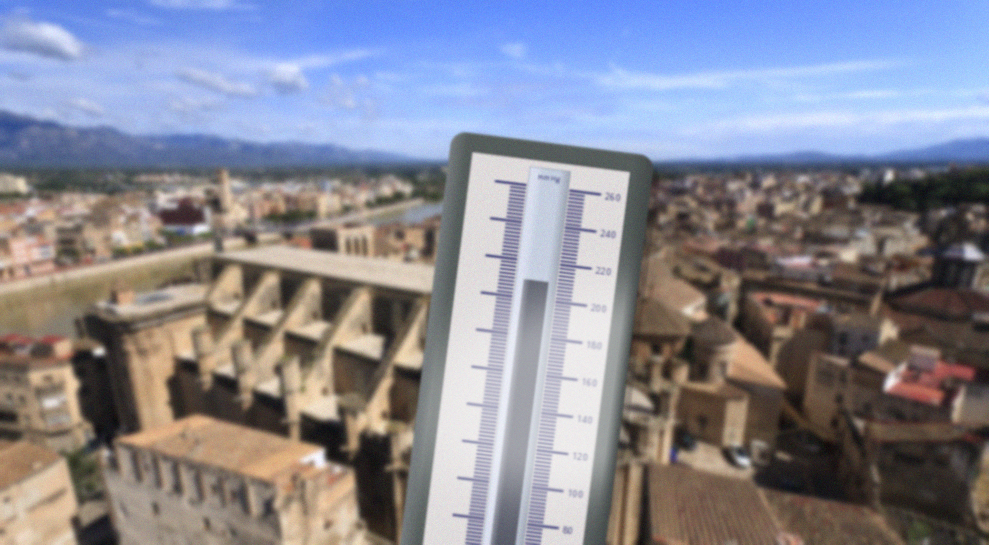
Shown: 210; mmHg
